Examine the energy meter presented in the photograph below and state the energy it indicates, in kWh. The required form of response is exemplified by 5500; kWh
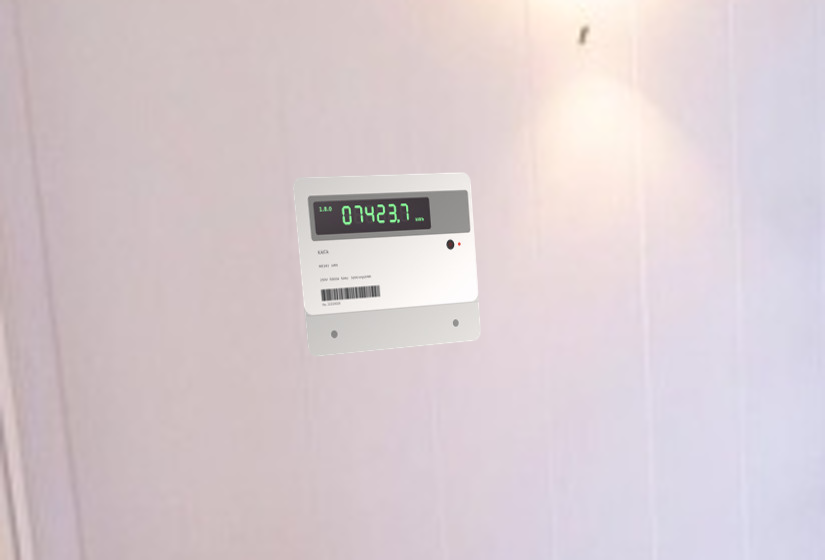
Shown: 7423.7; kWh
